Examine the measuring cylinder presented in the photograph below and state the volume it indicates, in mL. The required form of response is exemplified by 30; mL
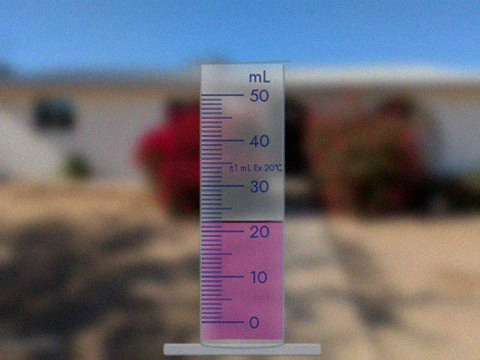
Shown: 22; mL
